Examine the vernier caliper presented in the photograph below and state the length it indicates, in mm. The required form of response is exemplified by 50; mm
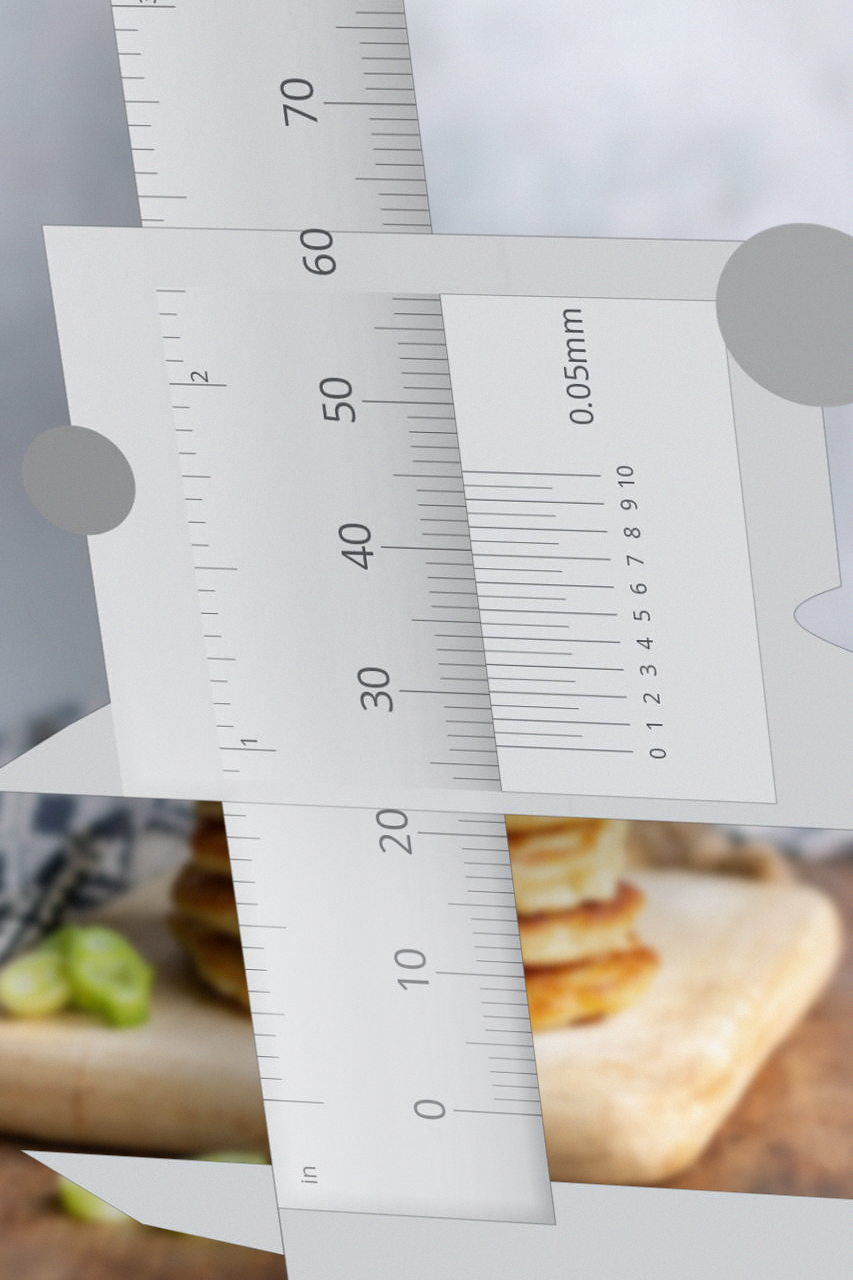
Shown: 26.4; mm
